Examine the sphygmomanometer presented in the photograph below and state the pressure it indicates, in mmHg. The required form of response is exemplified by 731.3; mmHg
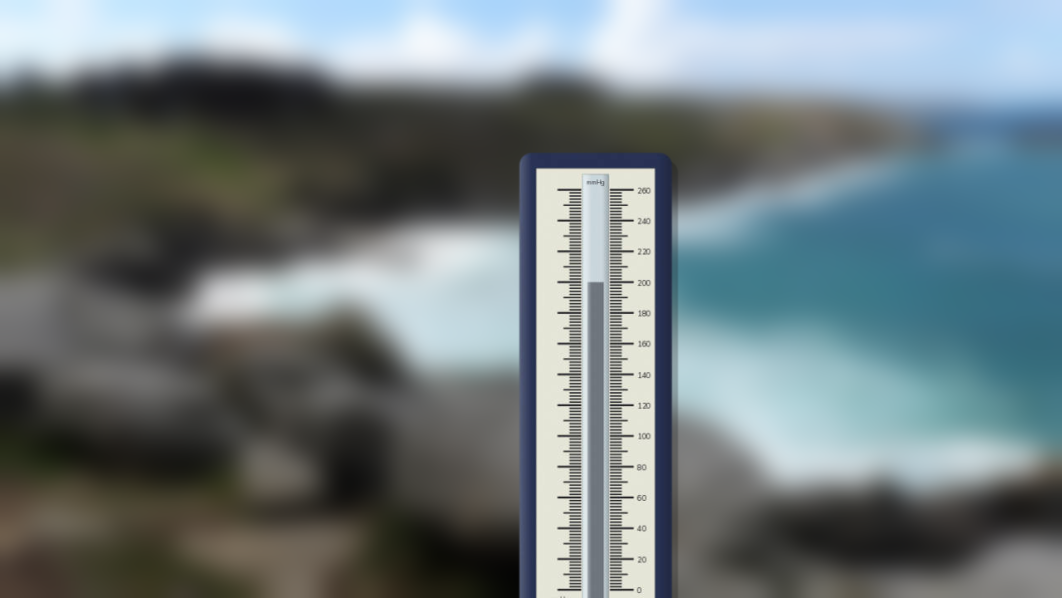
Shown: 200; mmHg
